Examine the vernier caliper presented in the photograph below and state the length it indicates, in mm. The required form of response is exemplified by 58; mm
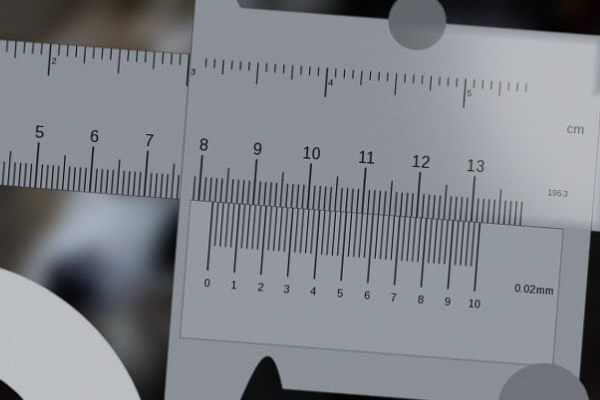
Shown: 82.6; mm
